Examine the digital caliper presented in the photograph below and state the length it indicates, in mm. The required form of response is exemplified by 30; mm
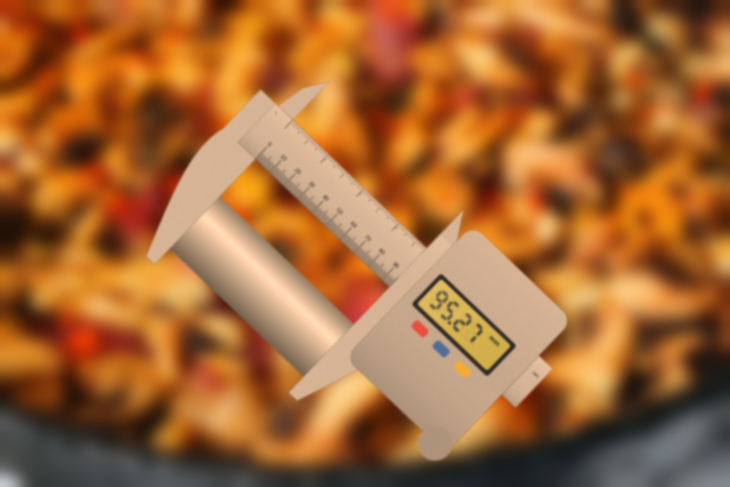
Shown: 95.27; mm
